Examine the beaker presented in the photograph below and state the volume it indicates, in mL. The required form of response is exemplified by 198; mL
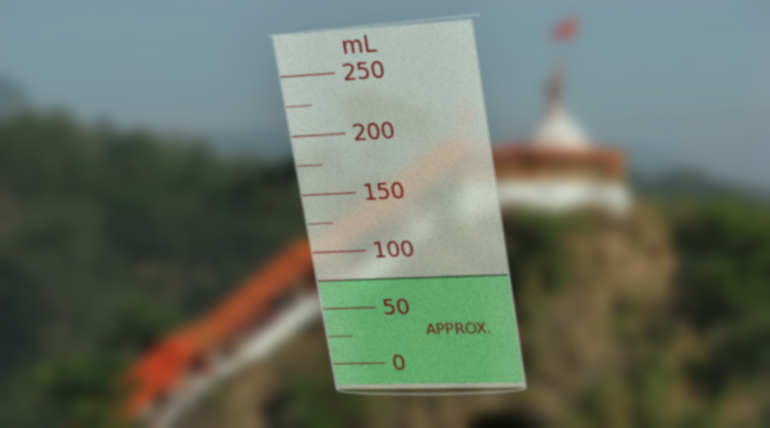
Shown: 75; mL
